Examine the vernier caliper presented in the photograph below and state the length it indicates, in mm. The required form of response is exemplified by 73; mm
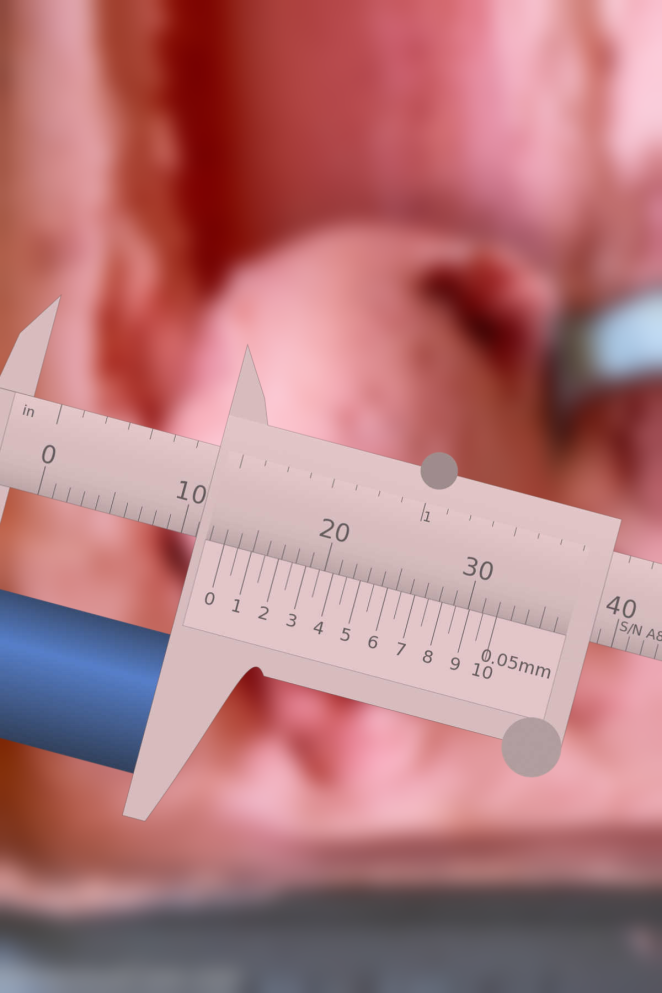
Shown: 13.0; mm
